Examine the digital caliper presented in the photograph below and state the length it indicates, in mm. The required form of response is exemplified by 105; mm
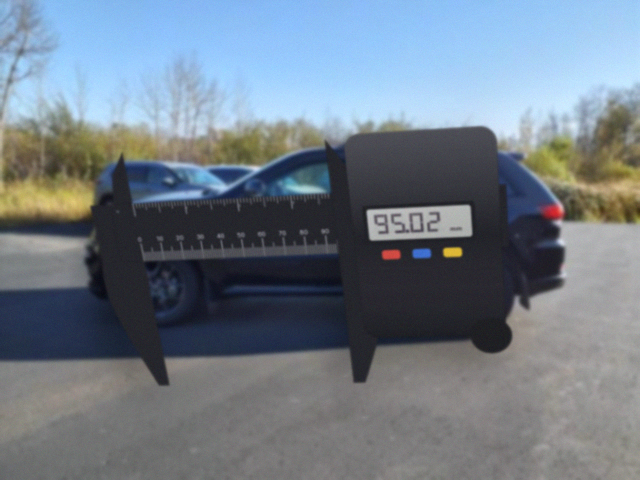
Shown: 95.02; mm
